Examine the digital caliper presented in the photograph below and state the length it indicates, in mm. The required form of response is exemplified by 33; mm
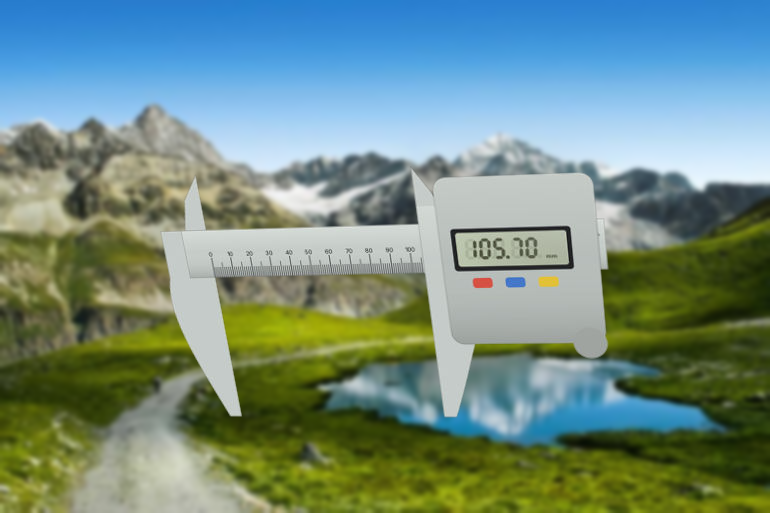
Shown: 105.70; mm
